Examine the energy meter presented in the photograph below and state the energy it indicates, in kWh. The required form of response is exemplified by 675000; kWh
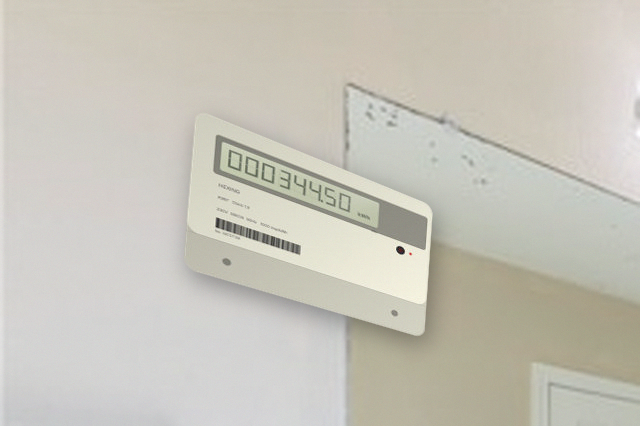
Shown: 344.50; kWh
